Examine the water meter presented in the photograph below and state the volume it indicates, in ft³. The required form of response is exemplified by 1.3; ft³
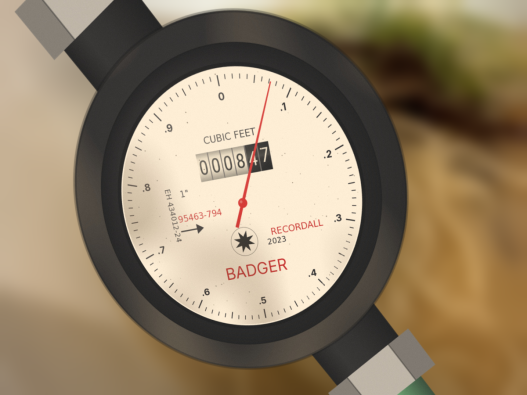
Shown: 847.07; ft³
